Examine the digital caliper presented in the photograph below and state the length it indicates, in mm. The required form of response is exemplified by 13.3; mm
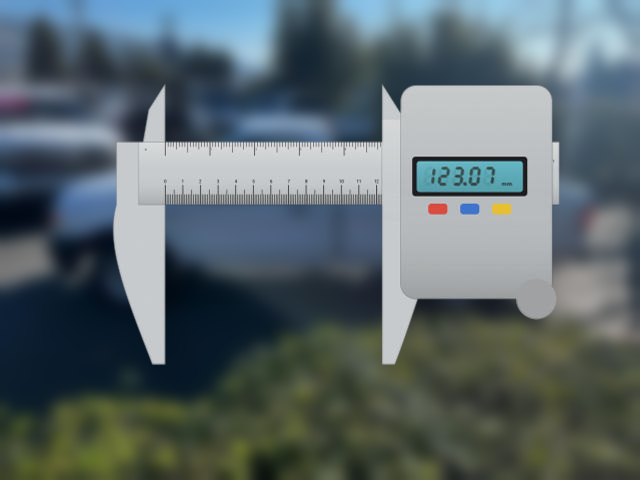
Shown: 123.07; mm
